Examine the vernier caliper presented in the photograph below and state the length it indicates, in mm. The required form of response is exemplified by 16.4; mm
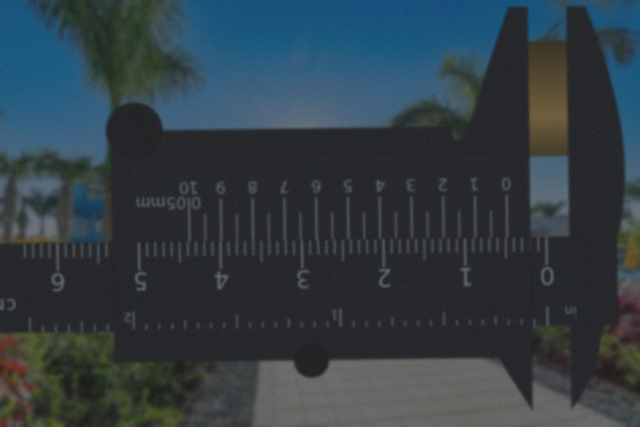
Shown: 4.8; mm
